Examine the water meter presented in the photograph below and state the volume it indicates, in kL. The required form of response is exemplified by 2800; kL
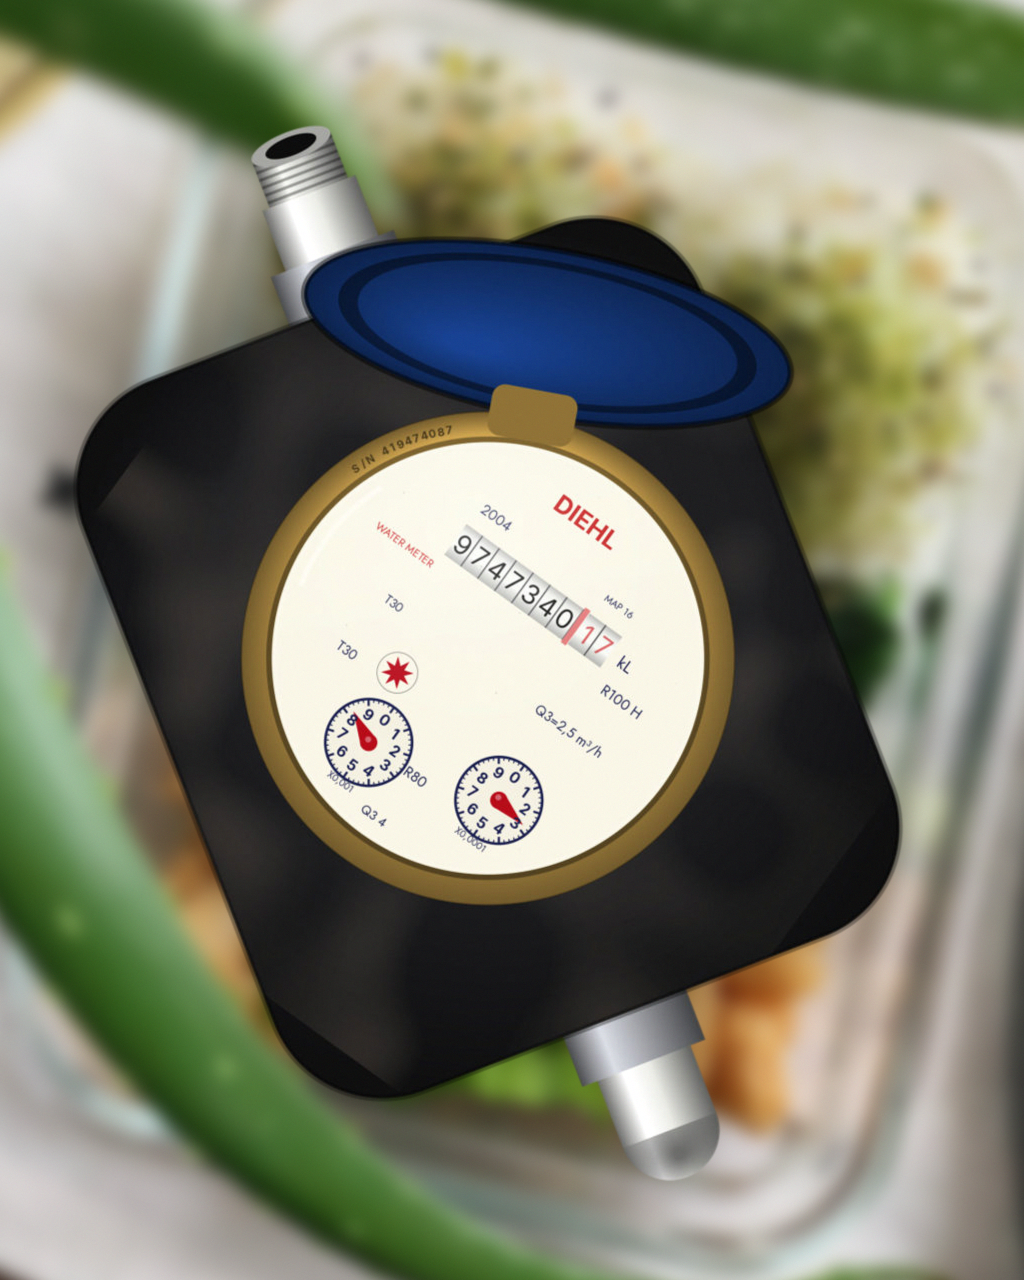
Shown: 9747340.1782; kL
